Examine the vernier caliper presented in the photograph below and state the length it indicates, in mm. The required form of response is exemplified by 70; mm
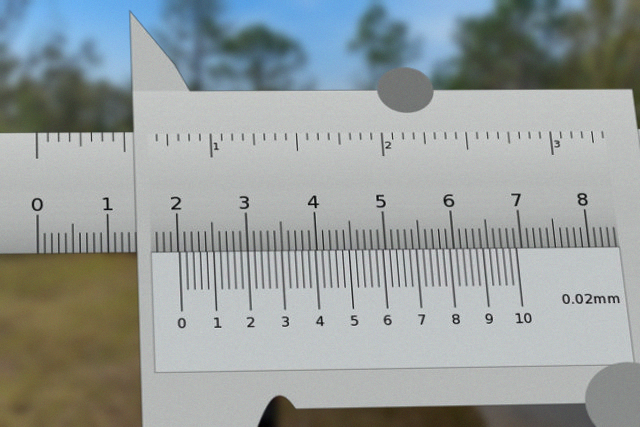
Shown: 20.2; mm
